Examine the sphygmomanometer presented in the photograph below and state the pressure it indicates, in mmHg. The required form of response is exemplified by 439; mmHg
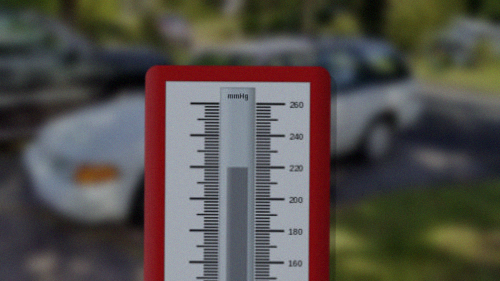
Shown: 220; mmHg
